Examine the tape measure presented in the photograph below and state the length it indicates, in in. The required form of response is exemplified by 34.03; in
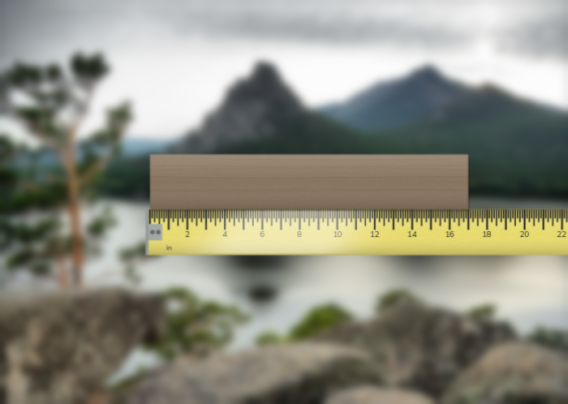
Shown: 17; in
